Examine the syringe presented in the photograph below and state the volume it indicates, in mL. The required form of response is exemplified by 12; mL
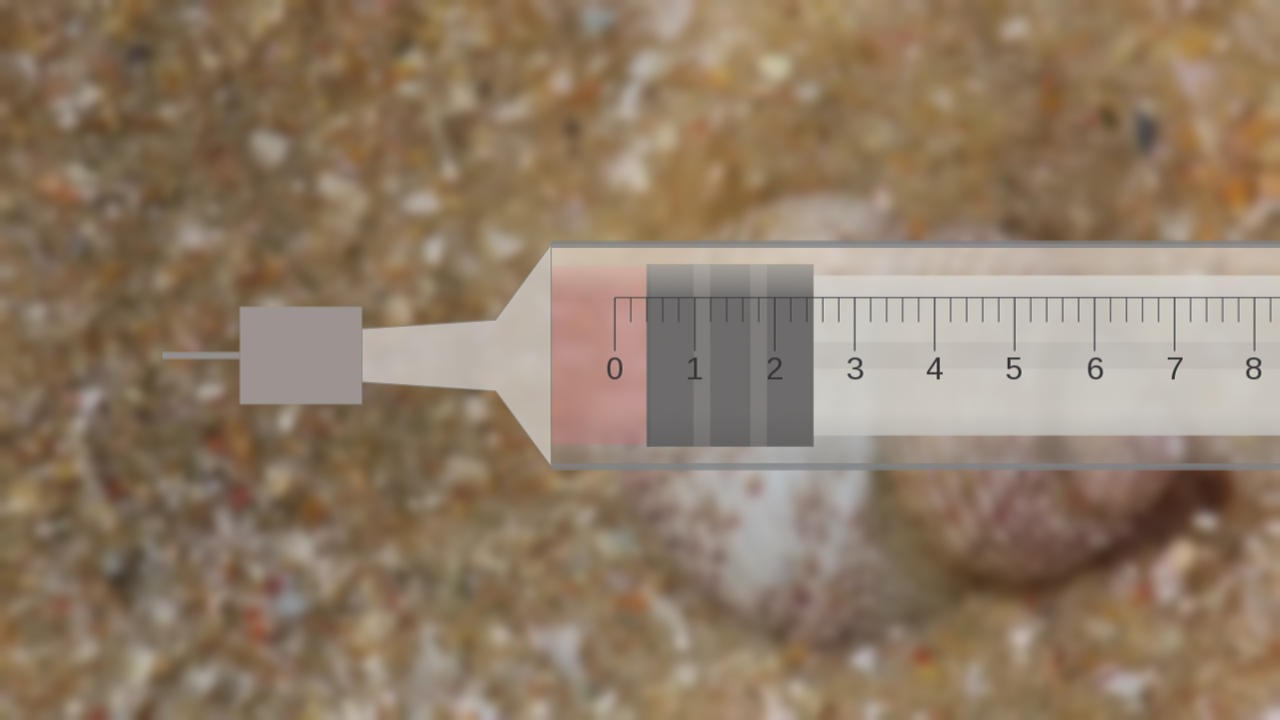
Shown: 0.4; mL
